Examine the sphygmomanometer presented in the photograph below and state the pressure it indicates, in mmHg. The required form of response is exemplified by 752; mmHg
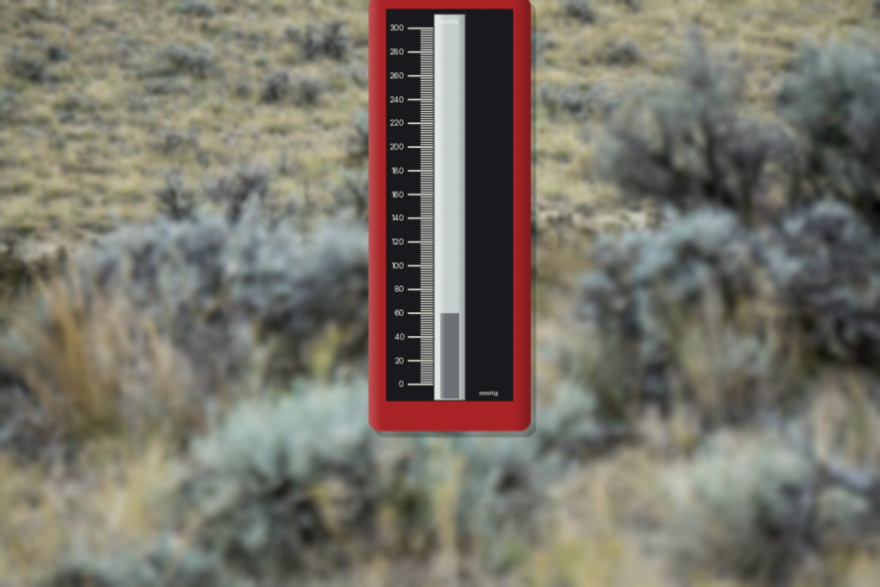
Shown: 60; mmHg
